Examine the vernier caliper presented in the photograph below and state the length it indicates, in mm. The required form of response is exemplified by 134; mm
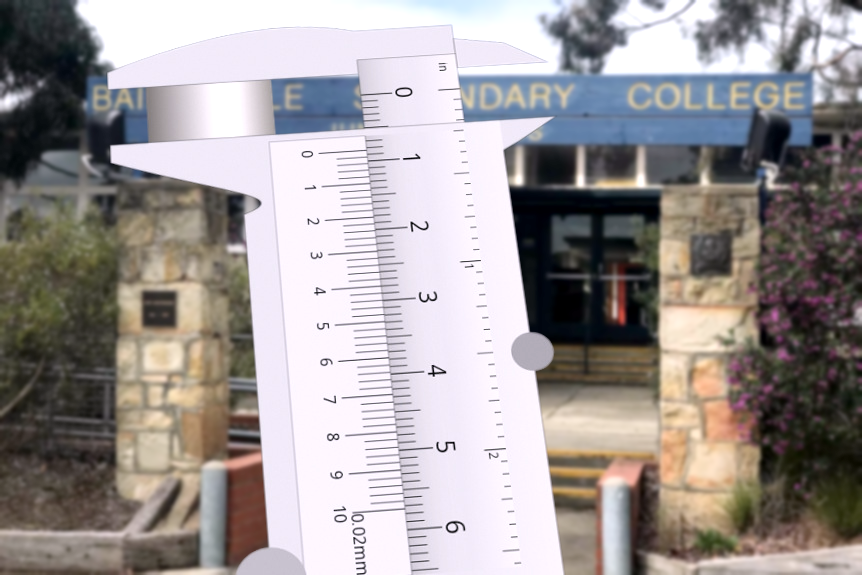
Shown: 8.4; mm
